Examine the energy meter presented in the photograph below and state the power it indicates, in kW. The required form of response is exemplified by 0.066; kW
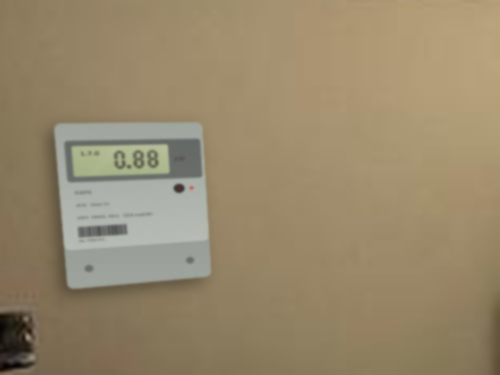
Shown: 0.88; kW
